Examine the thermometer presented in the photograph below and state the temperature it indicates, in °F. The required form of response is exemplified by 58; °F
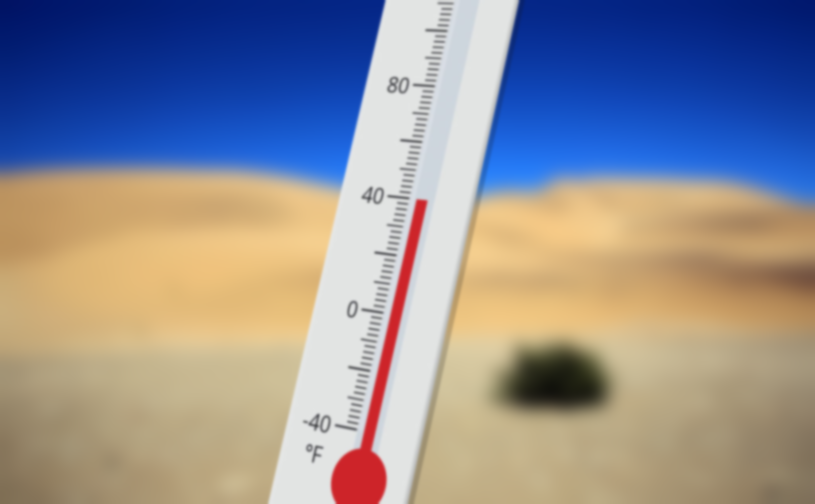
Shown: 40; °F
